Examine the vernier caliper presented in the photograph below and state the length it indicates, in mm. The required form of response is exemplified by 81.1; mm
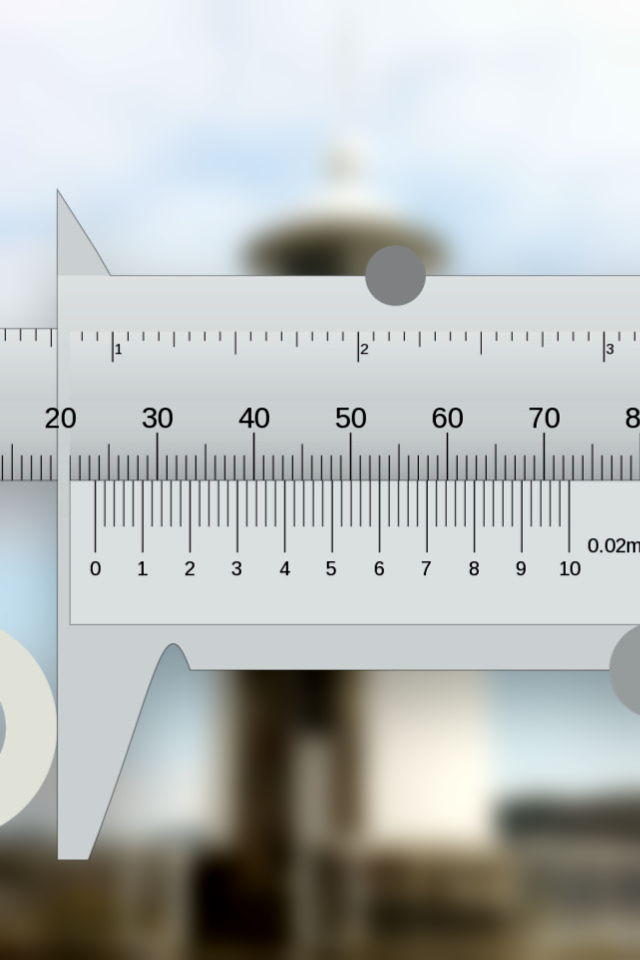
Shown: 23.6; mm
